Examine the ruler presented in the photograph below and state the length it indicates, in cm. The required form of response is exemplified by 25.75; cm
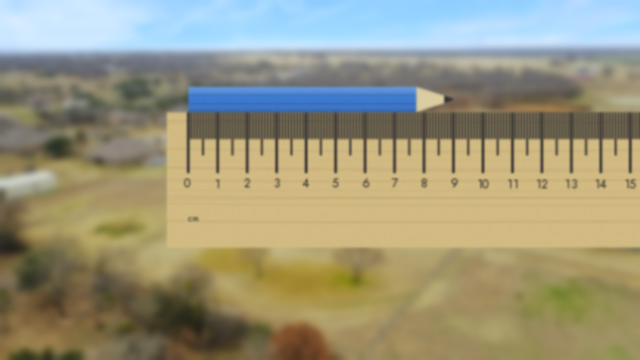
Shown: 9; cm
